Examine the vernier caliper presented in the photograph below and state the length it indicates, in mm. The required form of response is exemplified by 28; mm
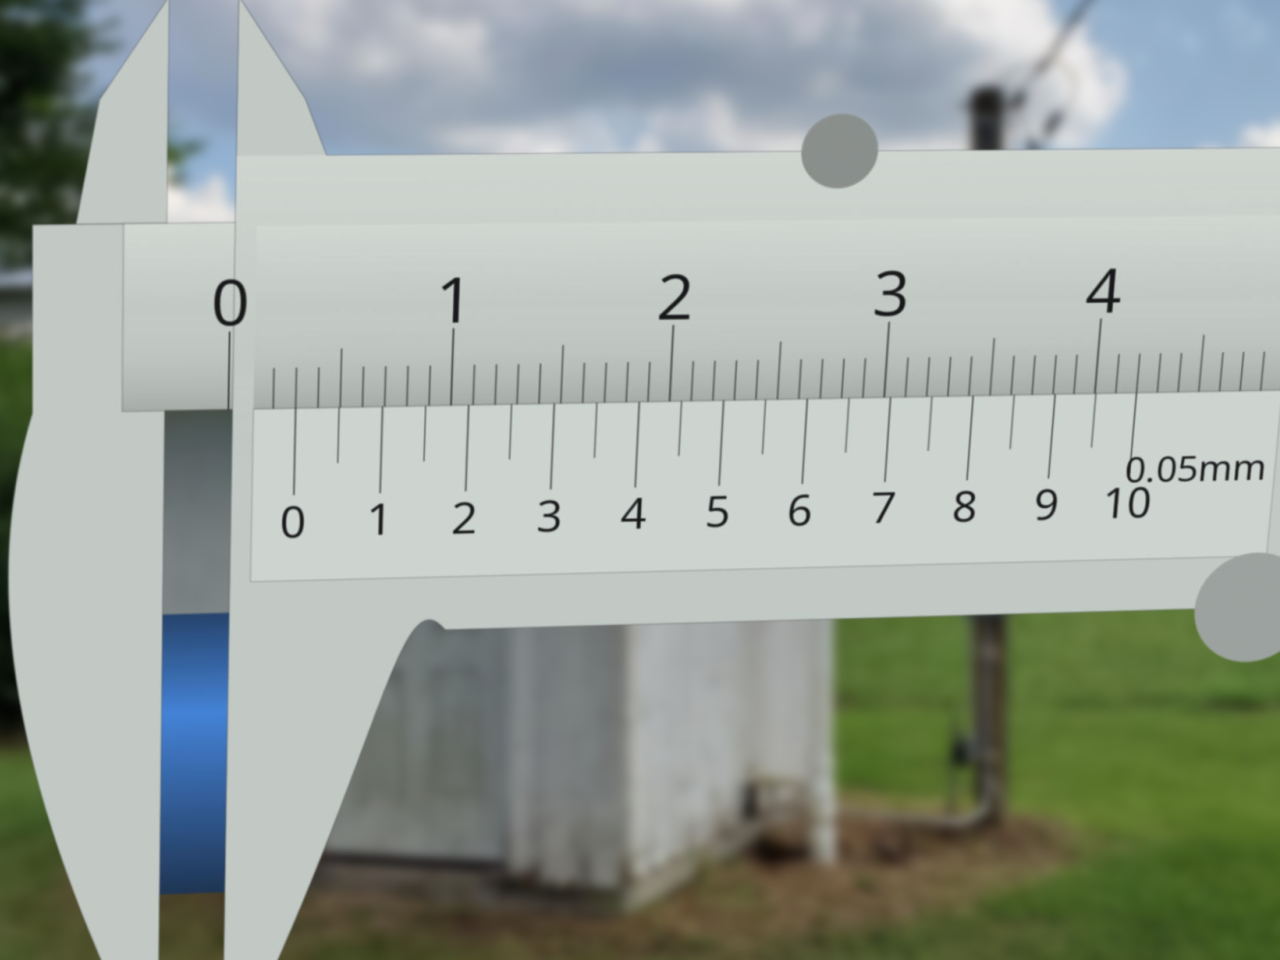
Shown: 3.0; mm
